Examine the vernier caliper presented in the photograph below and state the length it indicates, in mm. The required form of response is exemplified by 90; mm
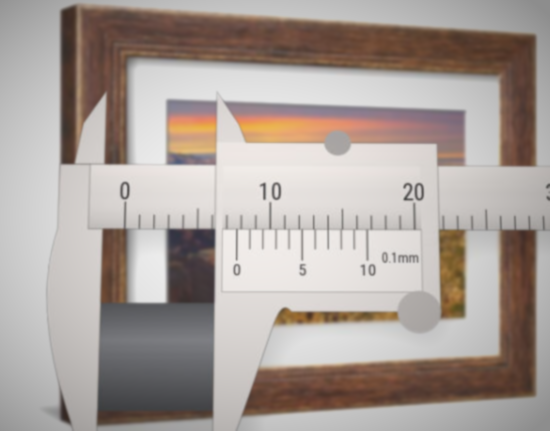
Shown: 7.7; mm
